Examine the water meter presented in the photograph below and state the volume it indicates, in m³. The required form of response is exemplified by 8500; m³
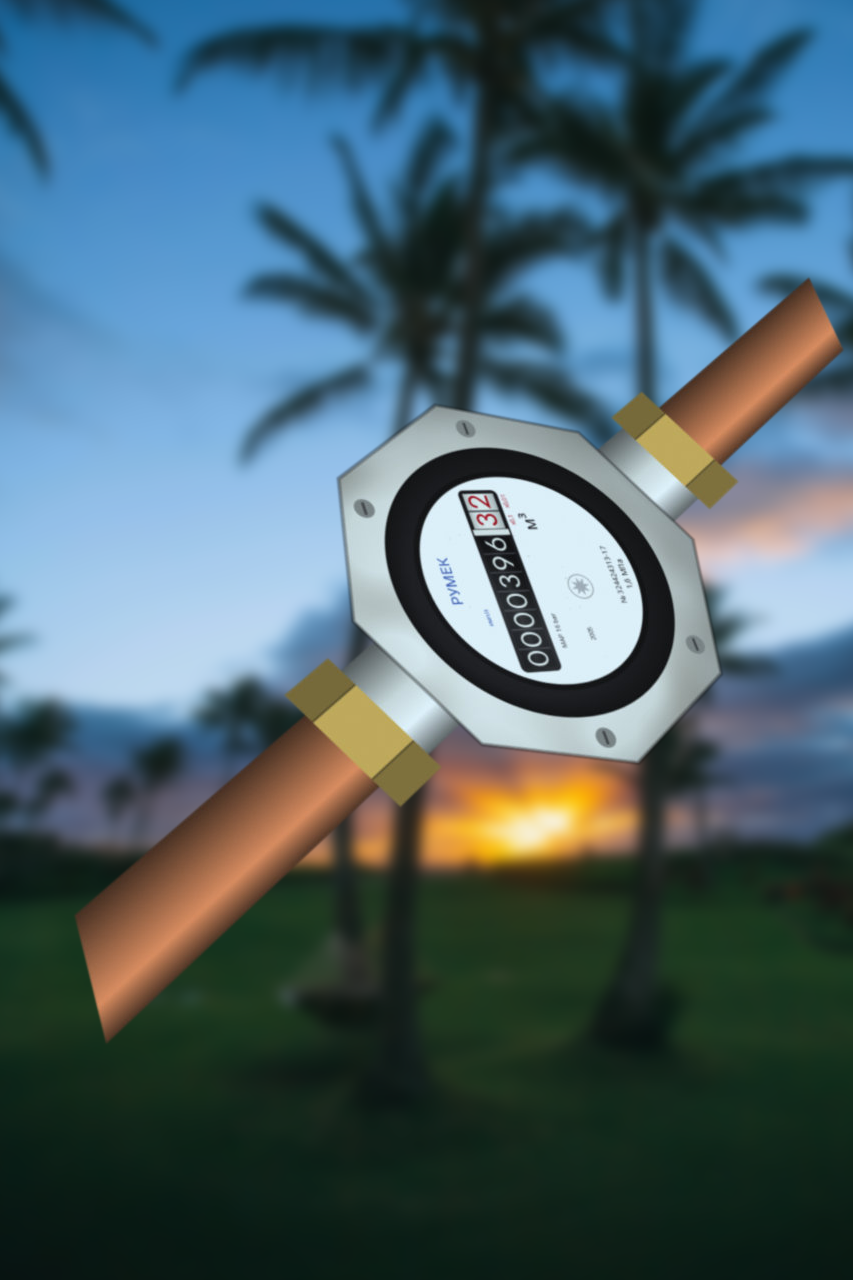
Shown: 396.32; m³
